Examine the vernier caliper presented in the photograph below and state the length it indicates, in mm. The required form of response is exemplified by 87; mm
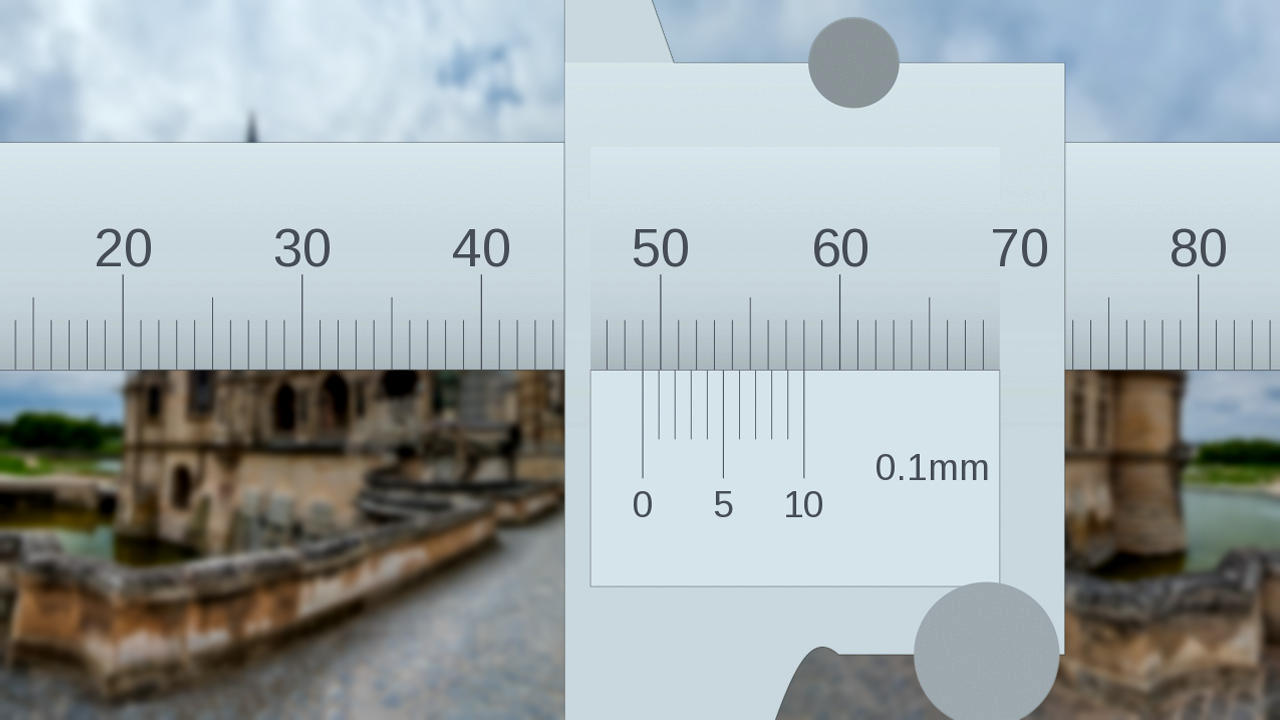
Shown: 49.0; mm
